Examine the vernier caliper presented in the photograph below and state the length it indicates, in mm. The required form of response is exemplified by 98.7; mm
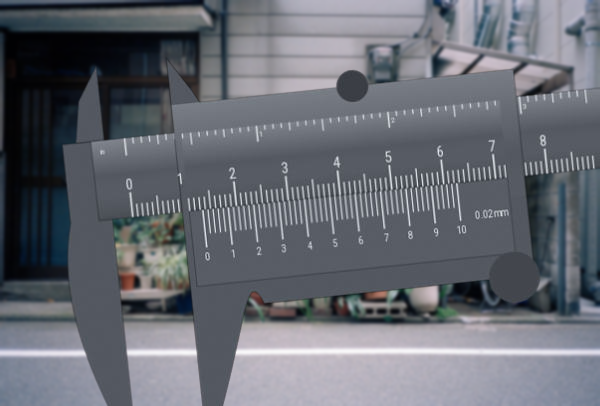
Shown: 13.5; mm
